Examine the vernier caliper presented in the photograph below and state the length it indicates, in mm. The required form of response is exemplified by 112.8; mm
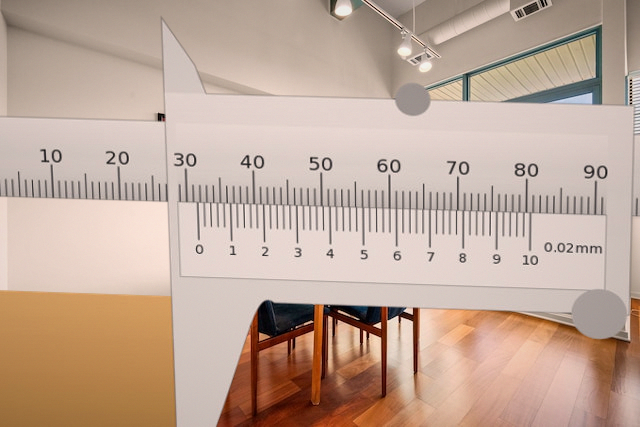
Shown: 31.6; mm
